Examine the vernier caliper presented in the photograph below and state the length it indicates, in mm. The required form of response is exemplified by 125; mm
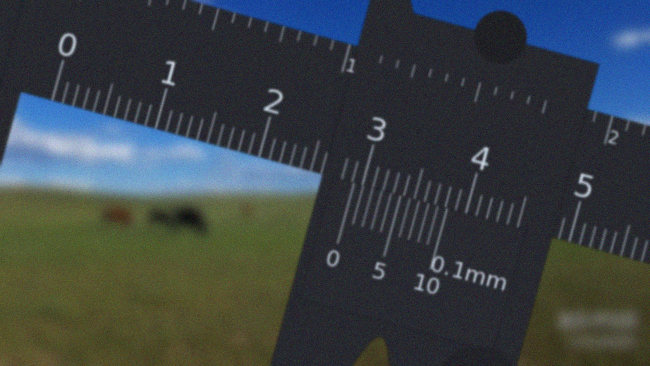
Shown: 29.2; mm
